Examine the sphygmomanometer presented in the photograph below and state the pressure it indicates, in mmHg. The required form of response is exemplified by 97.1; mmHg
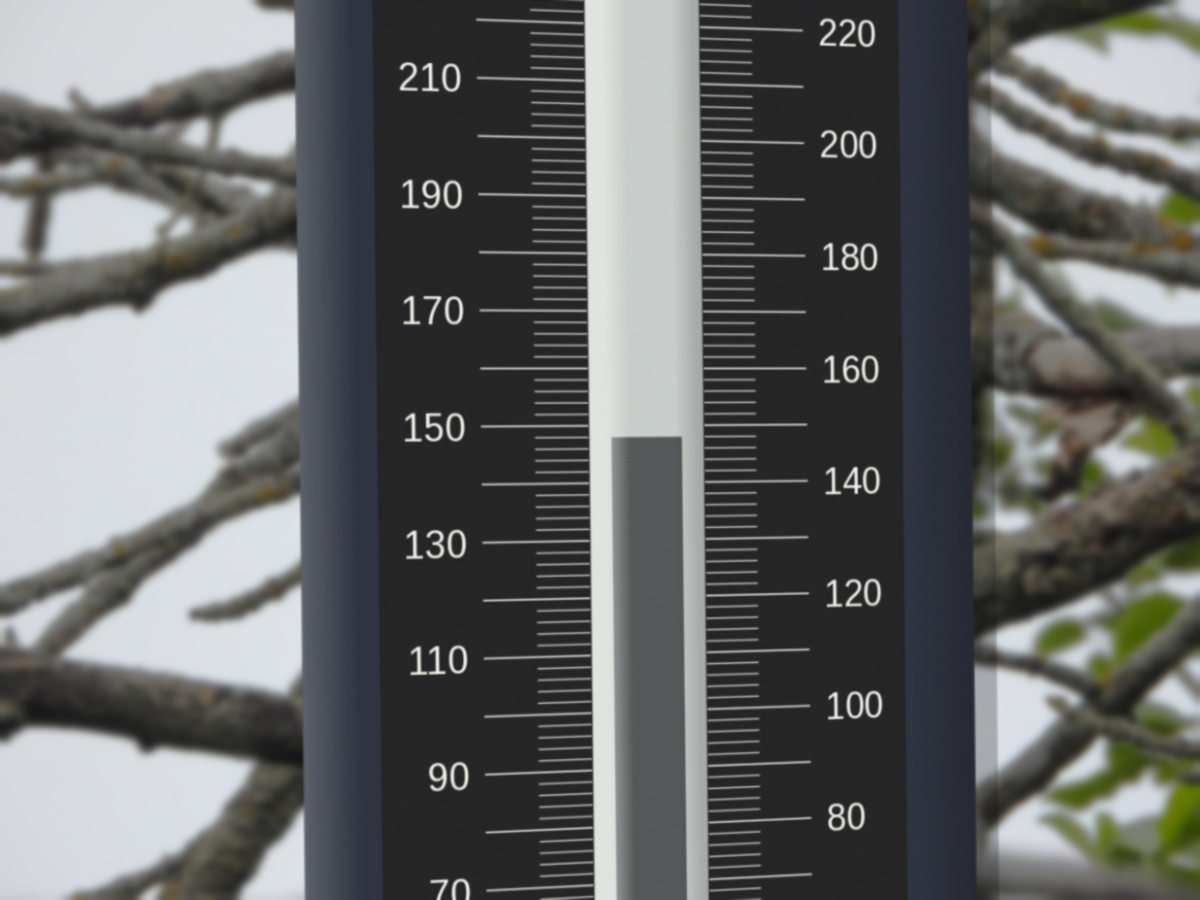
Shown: 148; mmHg
